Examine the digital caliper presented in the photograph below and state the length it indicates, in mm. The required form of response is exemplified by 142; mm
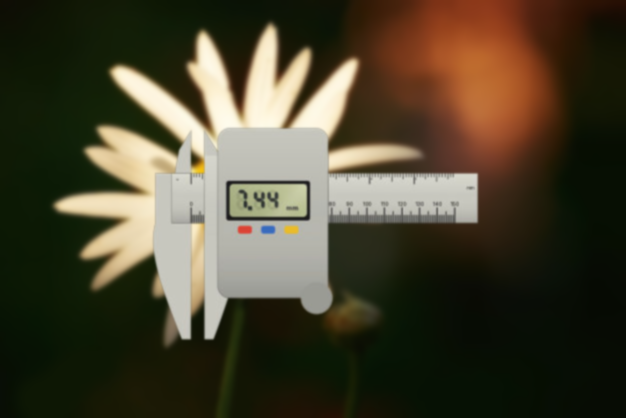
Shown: 7.44; mm
